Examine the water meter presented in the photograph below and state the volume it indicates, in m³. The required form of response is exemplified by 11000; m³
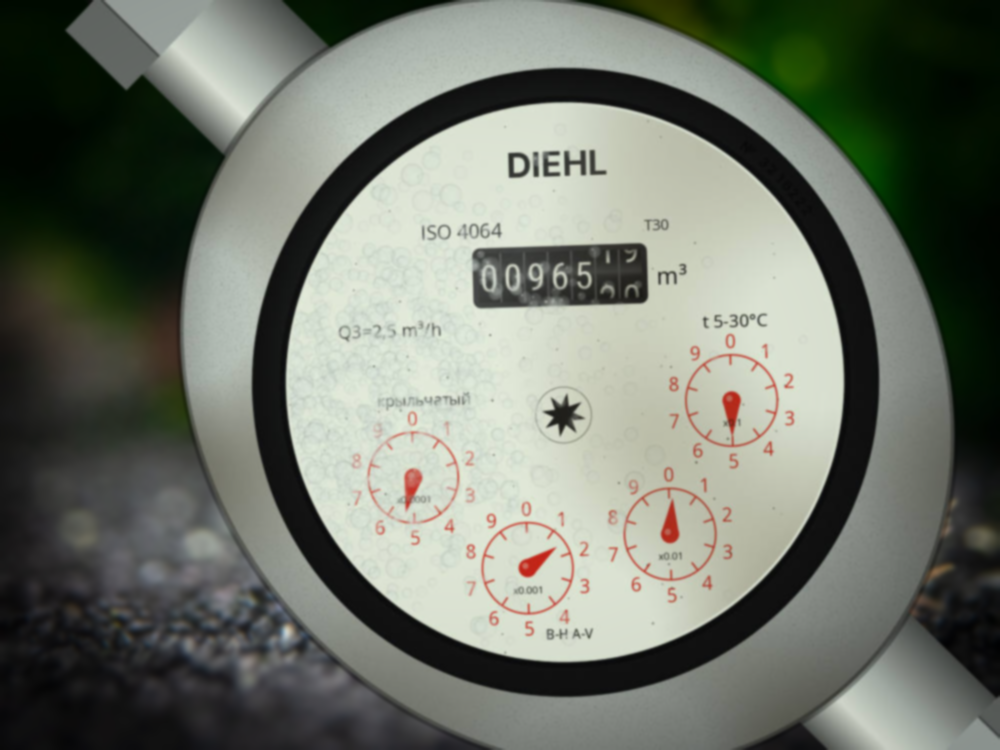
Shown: 96519.5015; m³
